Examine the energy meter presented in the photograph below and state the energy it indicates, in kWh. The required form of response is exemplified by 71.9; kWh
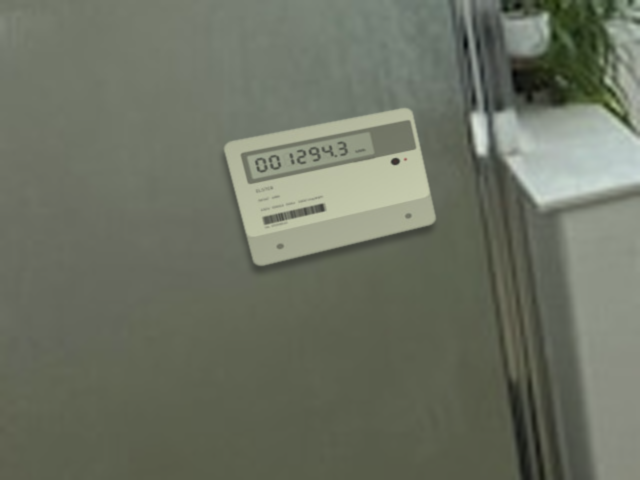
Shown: 1294.3; kWh
